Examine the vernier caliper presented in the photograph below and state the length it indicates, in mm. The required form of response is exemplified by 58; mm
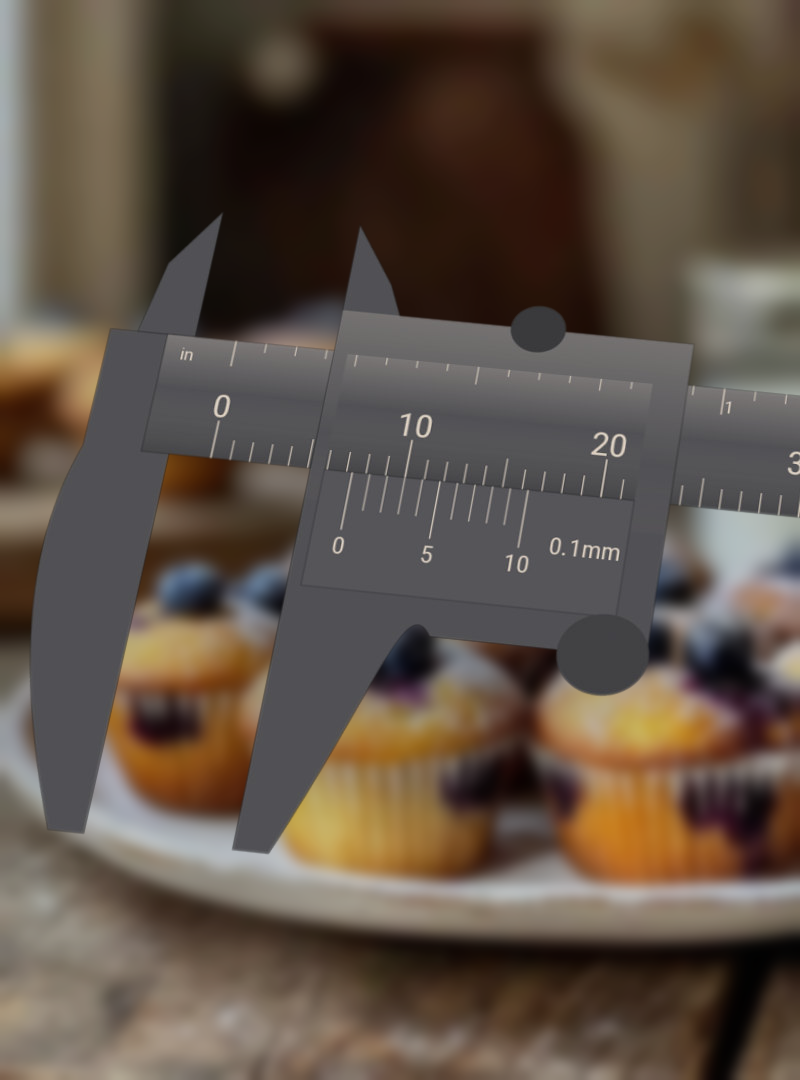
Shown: 7.3; mm
